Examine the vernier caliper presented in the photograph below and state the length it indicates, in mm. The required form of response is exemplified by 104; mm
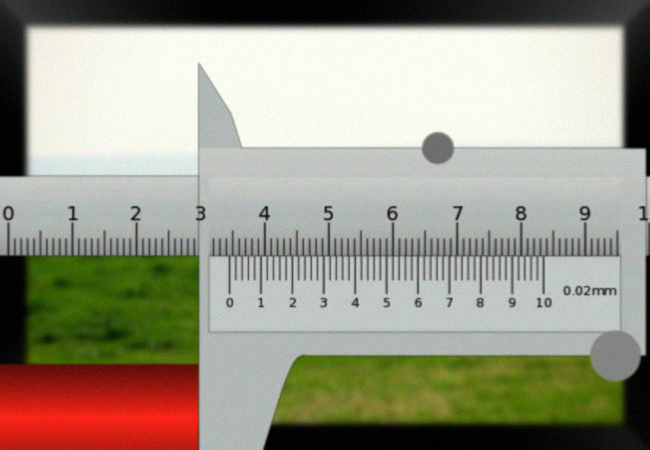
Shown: 34.5; mm
